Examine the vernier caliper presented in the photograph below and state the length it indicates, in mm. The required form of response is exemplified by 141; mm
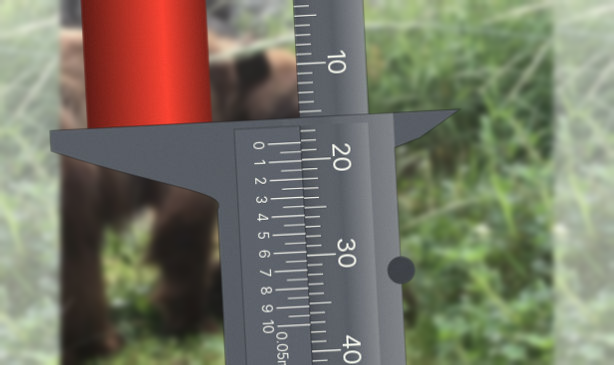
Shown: 18.2; mm
